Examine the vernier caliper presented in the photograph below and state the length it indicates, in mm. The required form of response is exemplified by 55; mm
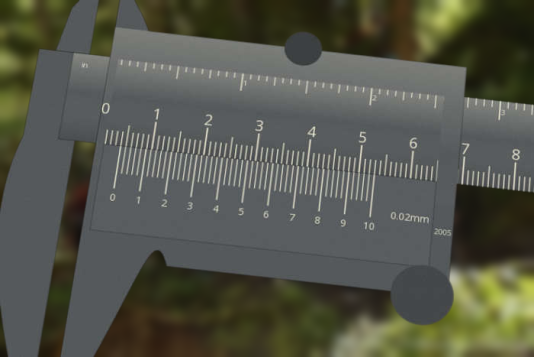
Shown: 4.0; mm
